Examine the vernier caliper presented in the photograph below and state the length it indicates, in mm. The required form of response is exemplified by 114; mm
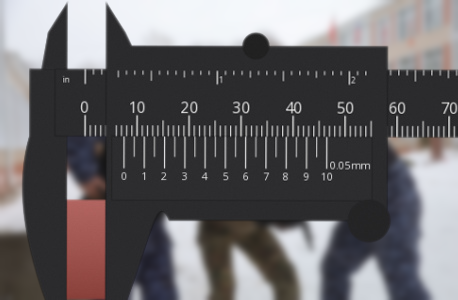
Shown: 7.5; mm
